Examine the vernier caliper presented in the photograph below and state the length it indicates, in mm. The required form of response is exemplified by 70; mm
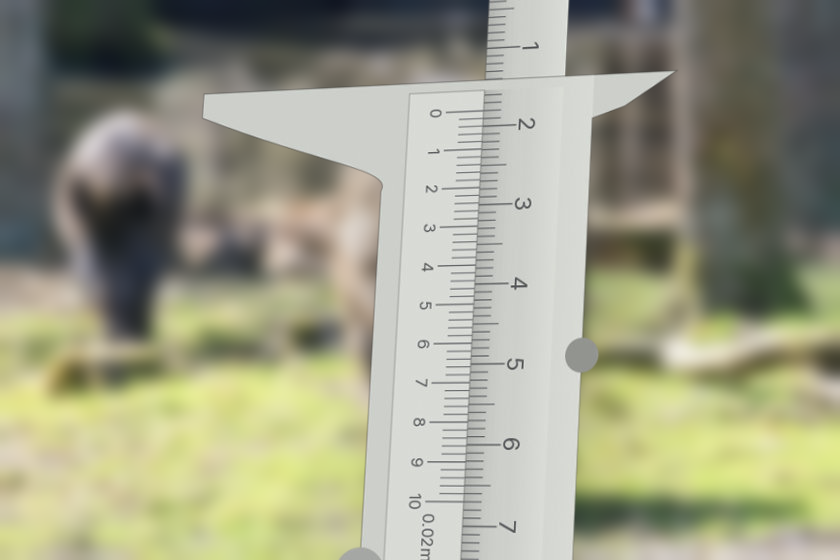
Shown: 18.0; mm
